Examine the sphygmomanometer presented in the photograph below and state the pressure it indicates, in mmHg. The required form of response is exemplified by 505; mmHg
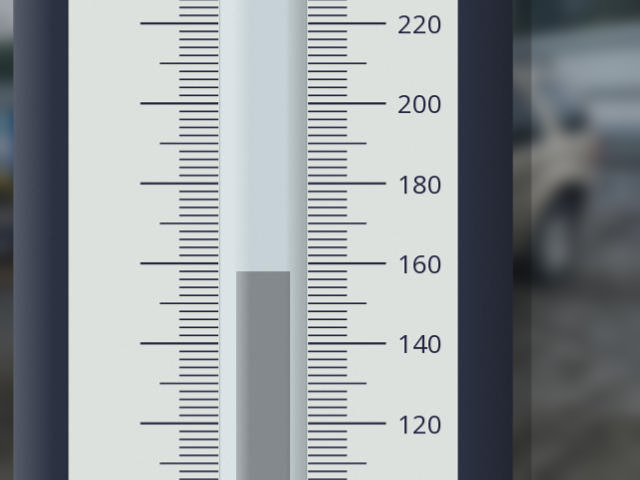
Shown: 158; mmHg
